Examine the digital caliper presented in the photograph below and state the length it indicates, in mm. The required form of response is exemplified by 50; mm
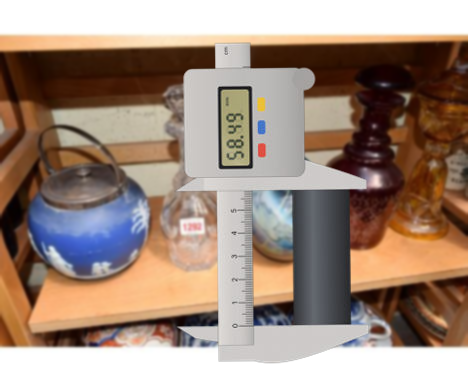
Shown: 58.49; mm
